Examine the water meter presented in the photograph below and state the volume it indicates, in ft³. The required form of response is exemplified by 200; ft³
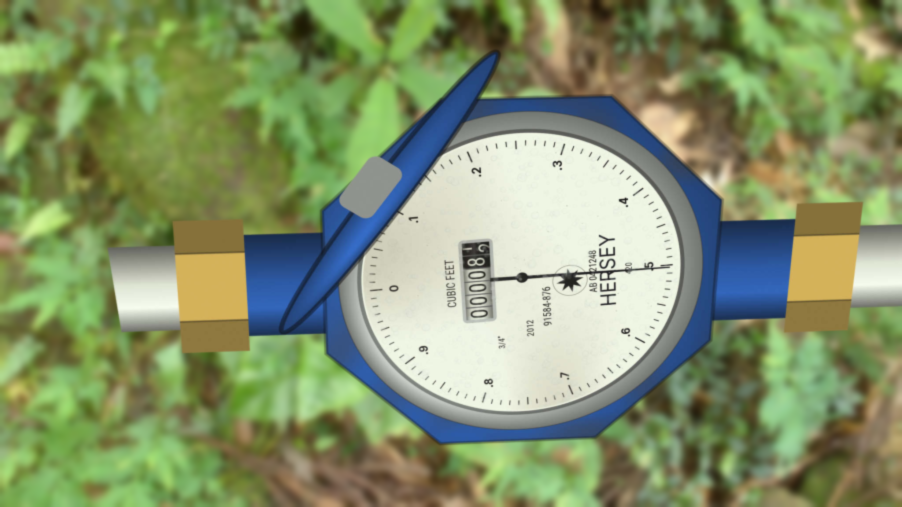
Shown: 81.50; ft³
